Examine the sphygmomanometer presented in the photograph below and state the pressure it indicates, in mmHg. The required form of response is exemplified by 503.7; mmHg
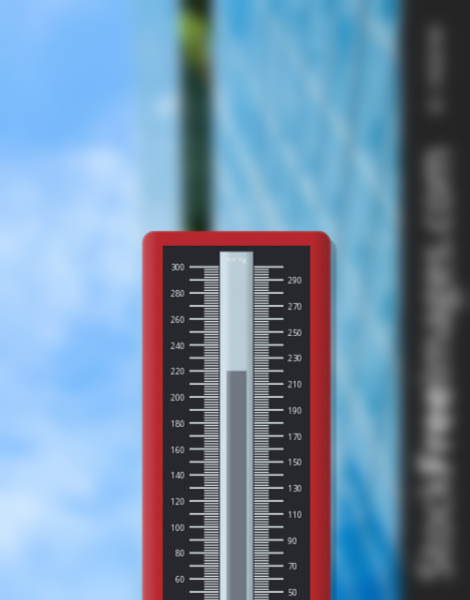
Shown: 220; mmHg
